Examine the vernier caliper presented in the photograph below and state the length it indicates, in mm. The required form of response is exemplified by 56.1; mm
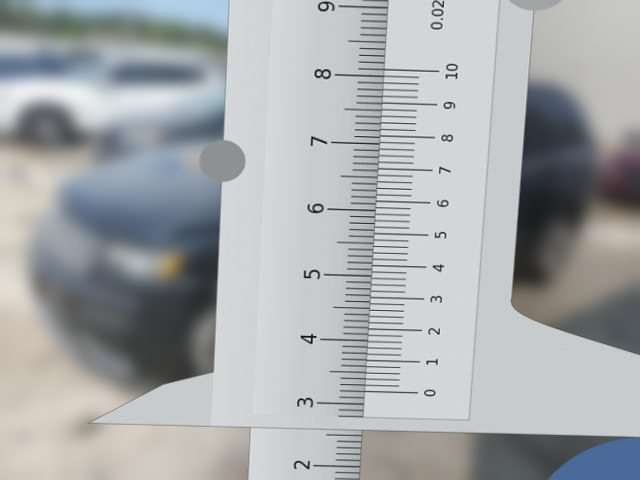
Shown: 32.0; mm
